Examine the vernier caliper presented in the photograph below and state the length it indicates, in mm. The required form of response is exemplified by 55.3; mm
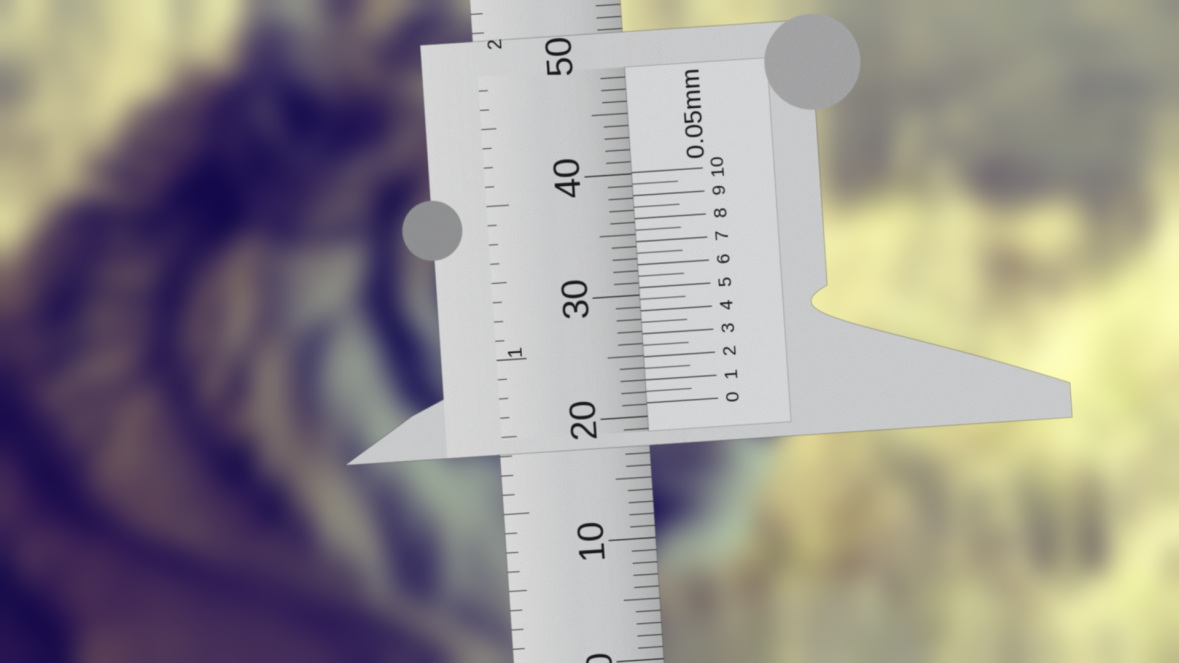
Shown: 21.1; mm
